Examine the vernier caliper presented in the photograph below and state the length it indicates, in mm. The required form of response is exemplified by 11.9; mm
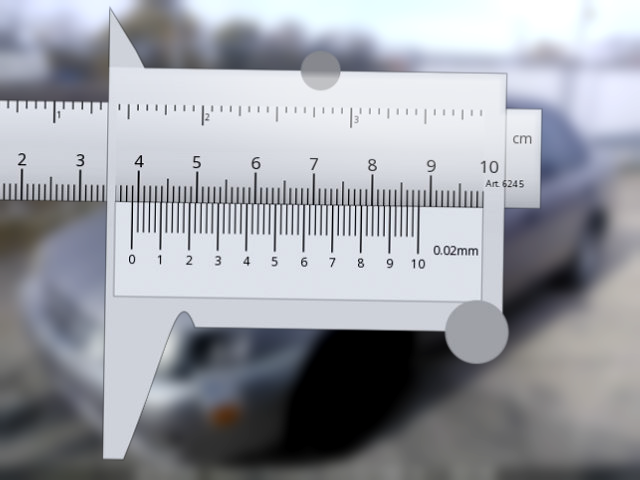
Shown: 39.0; mm
